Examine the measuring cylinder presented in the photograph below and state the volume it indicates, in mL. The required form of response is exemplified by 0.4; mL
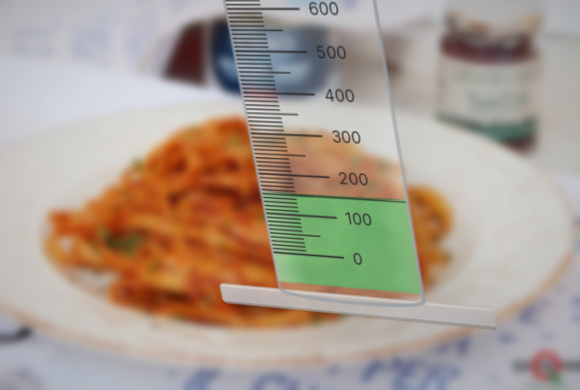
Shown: 150; mL
